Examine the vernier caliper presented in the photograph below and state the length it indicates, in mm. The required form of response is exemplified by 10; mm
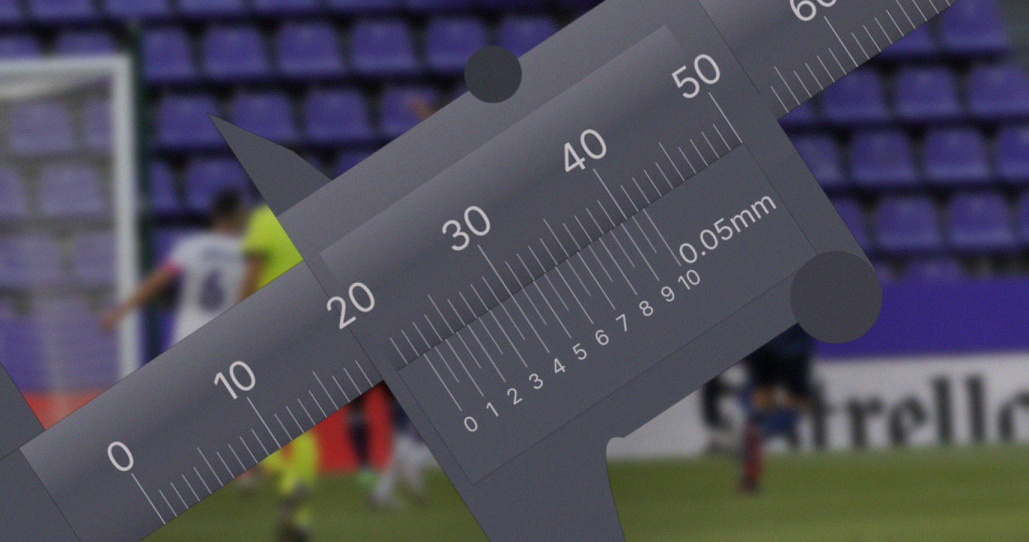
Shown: 22.4; mm
